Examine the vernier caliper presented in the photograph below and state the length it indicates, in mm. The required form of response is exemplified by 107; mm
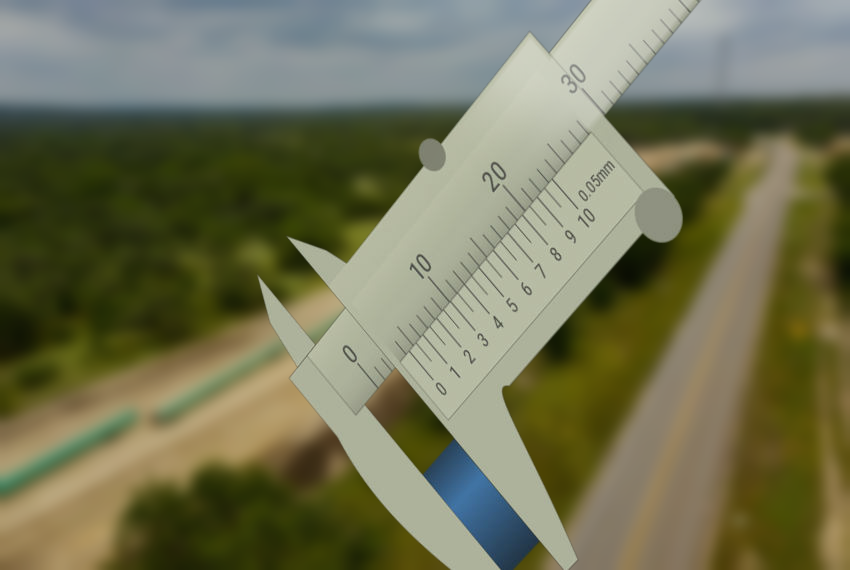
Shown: 4.4; mm
